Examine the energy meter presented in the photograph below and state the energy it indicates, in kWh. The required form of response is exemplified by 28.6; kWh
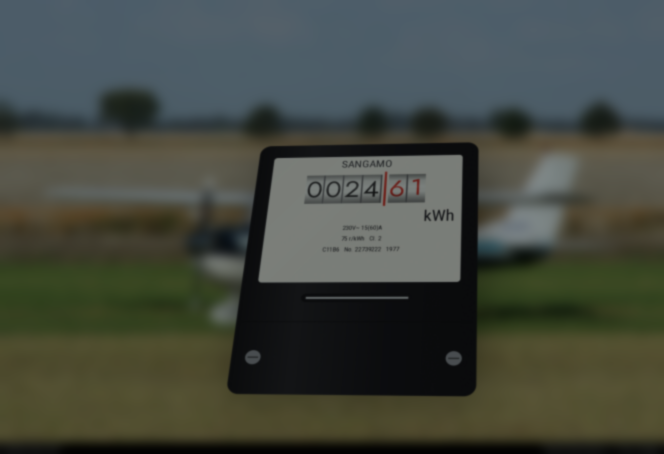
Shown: 24.61; kWh
